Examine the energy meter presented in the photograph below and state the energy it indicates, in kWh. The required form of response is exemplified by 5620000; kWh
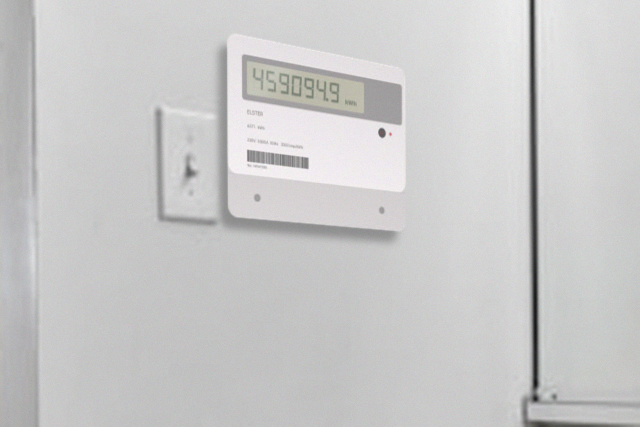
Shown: 459094.9; kWh
